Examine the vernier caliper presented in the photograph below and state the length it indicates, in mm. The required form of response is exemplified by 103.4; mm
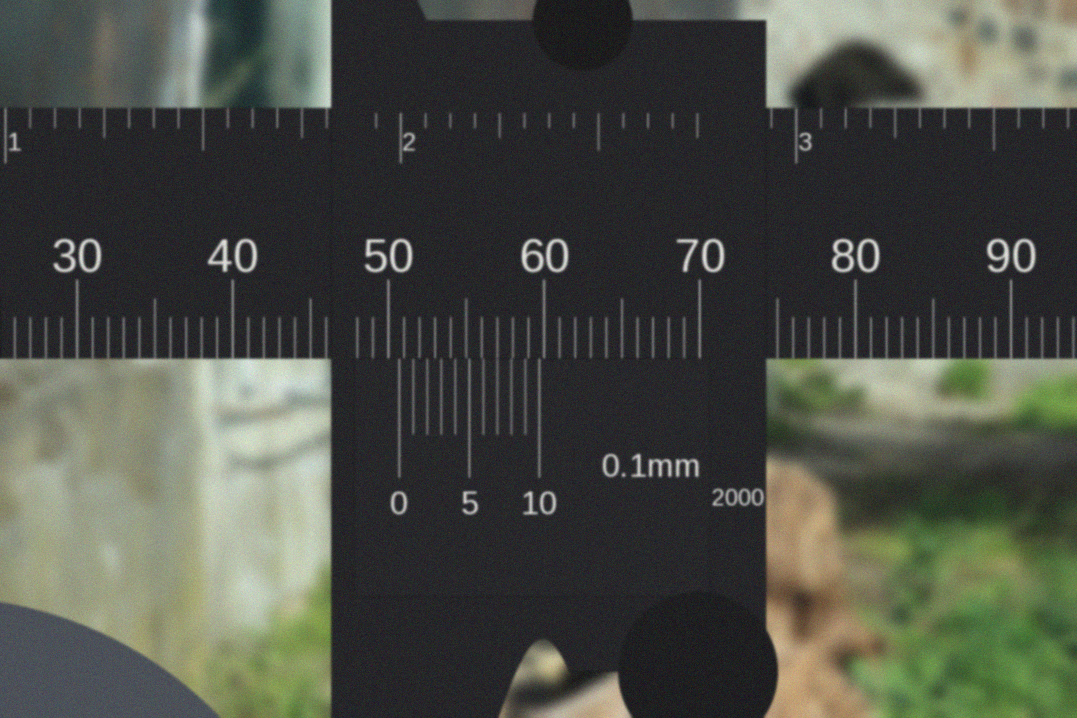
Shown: 50.7; mm
